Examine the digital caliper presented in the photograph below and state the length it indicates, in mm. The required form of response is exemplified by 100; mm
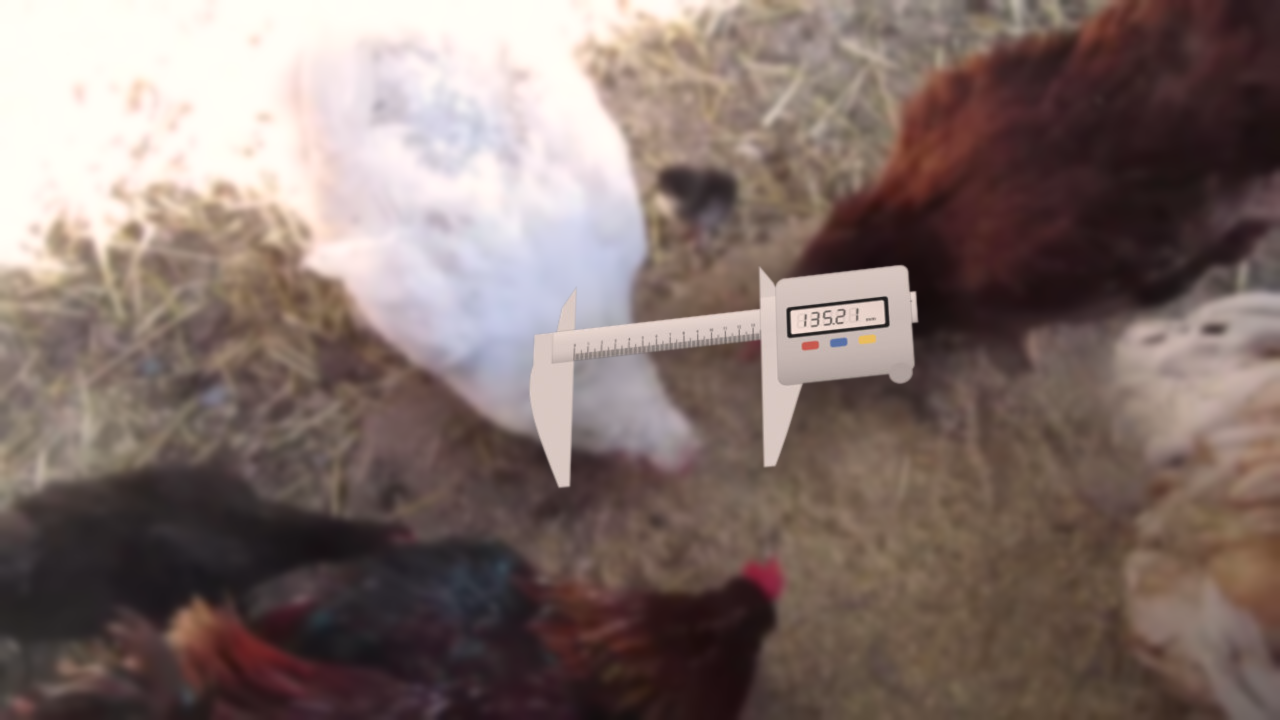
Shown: 135.21; mm
